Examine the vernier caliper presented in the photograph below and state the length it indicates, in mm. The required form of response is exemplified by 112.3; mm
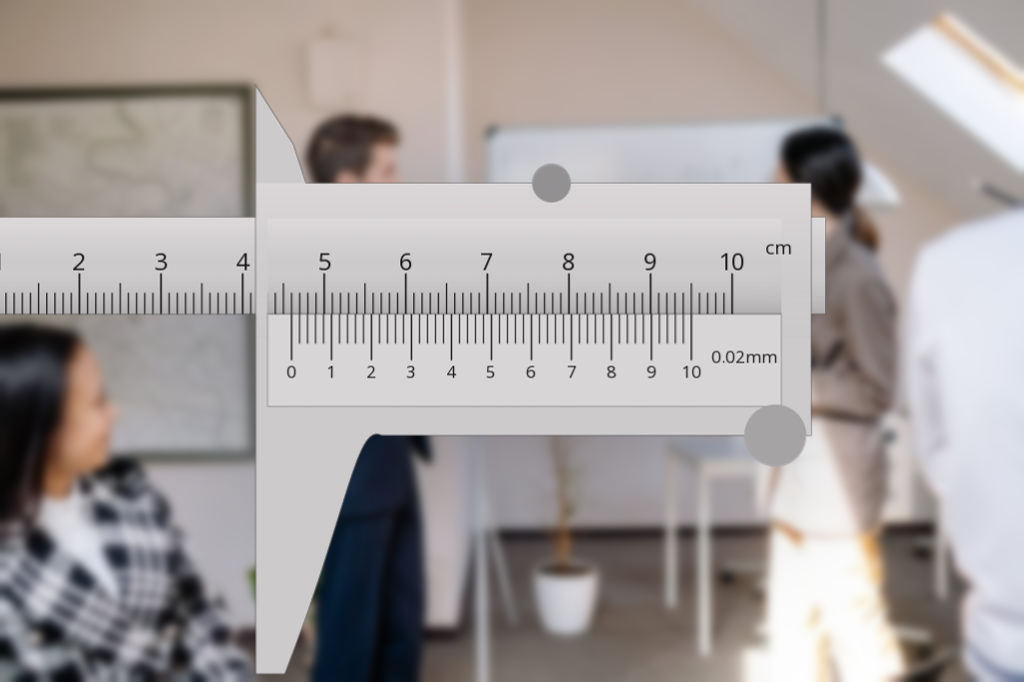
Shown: 46.0; mm
